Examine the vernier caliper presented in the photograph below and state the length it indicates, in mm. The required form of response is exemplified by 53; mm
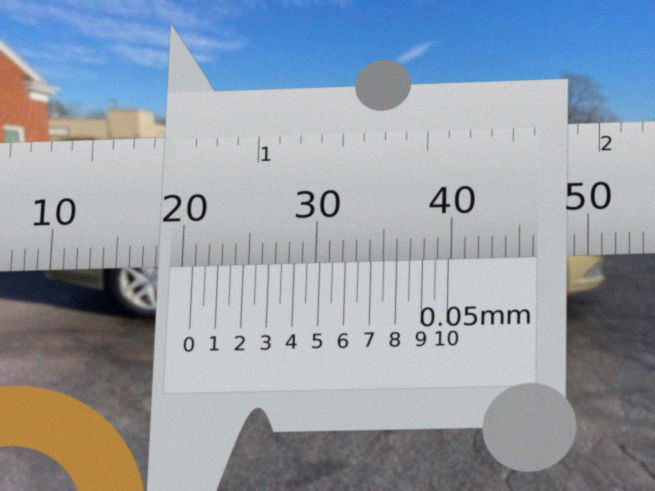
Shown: 20.8; mm
